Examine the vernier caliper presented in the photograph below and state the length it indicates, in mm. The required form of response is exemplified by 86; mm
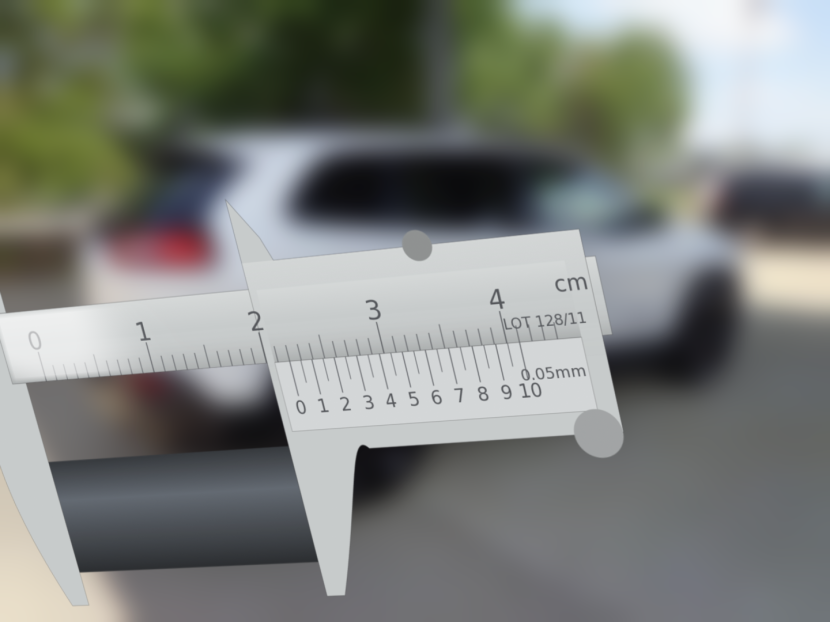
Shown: 22.0; mm
